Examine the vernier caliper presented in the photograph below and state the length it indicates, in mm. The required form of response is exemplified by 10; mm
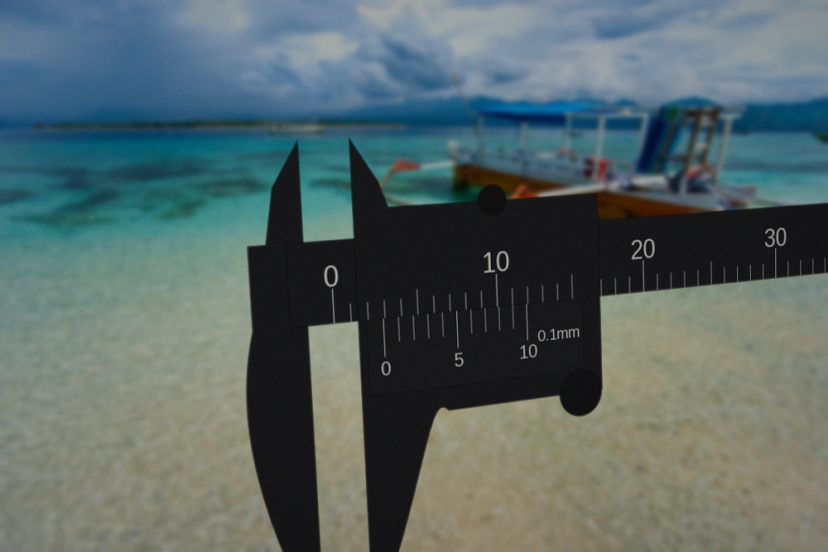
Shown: 2.9; mm
